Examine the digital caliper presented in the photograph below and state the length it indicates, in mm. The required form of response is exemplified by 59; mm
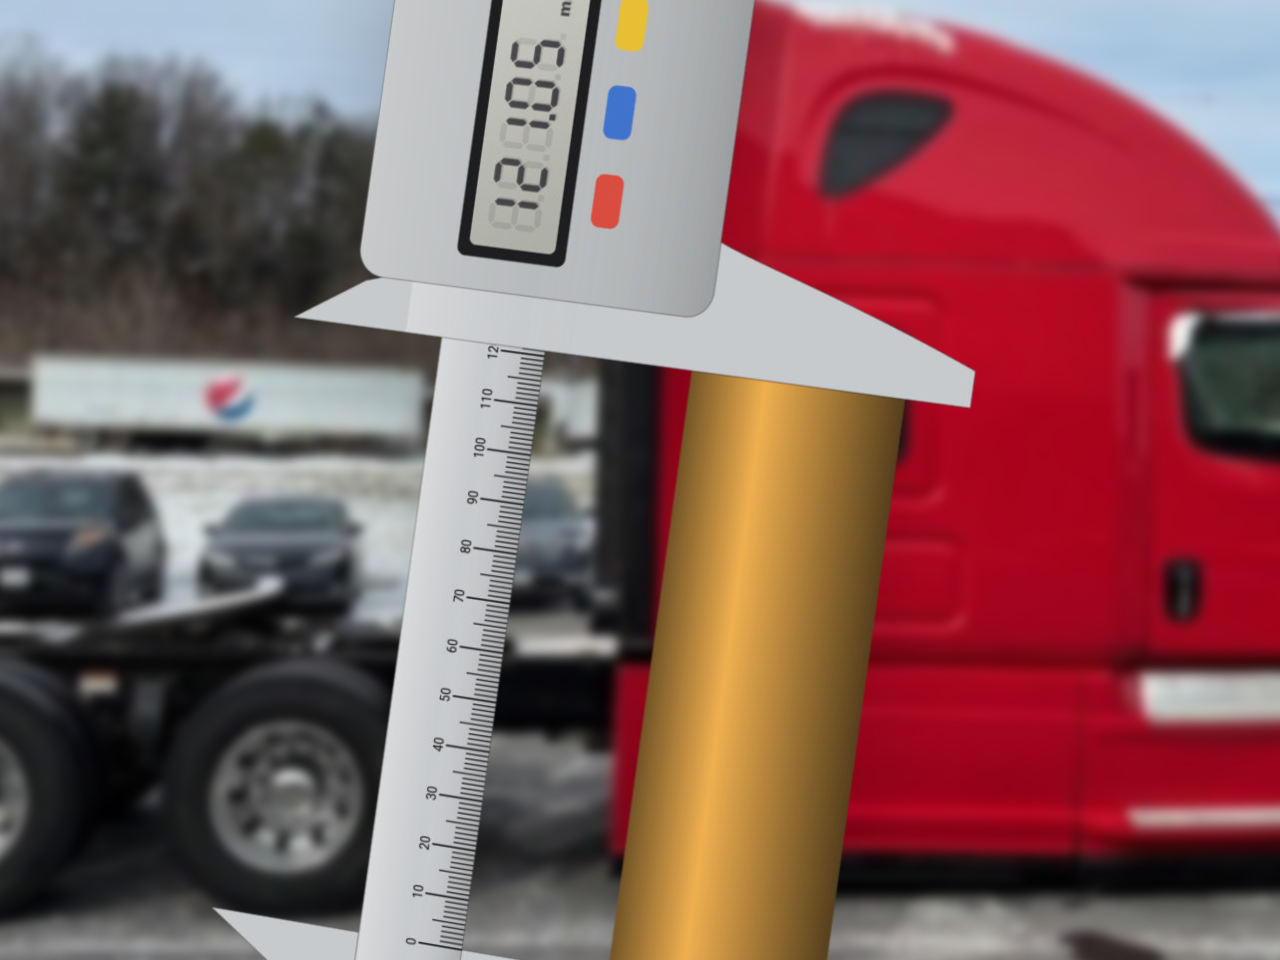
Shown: 121.05; mm
